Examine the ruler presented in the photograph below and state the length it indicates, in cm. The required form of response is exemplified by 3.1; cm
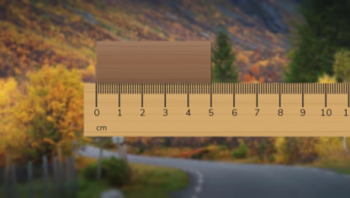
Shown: 5; cm
